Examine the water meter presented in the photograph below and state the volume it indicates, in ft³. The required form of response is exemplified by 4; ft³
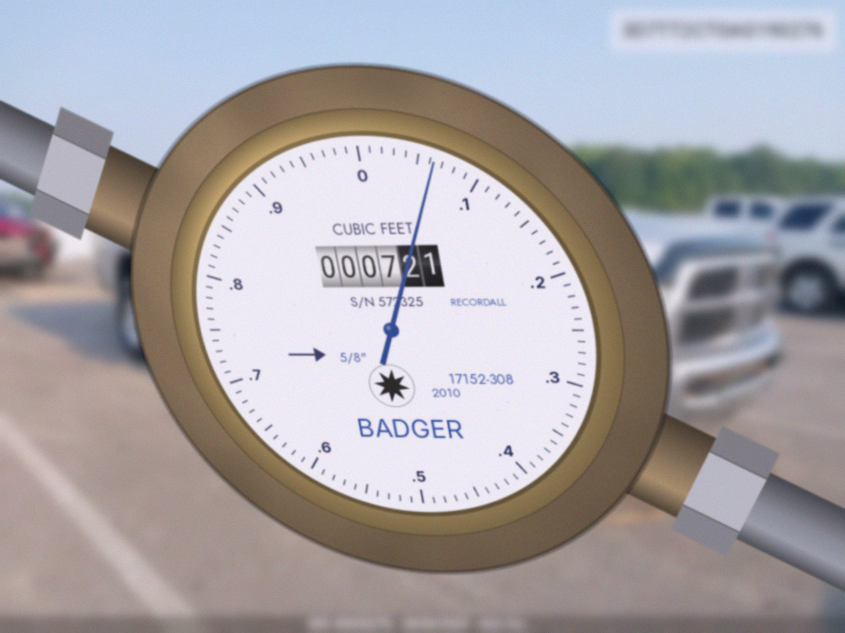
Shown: 721.06; ft³
